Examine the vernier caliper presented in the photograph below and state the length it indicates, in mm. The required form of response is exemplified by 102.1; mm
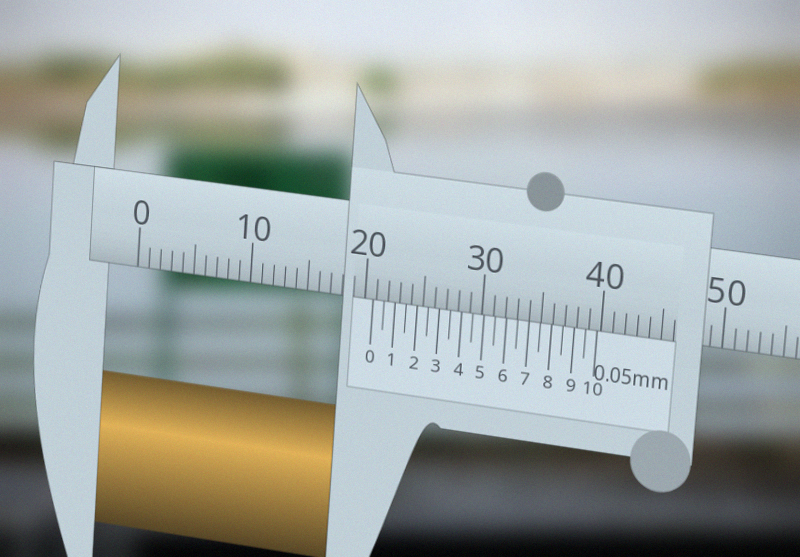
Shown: 20.7; mm
